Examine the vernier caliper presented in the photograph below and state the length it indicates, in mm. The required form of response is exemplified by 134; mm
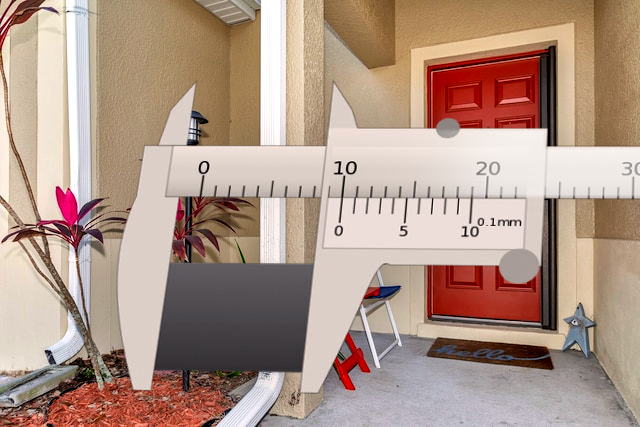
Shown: 10.0; mm
